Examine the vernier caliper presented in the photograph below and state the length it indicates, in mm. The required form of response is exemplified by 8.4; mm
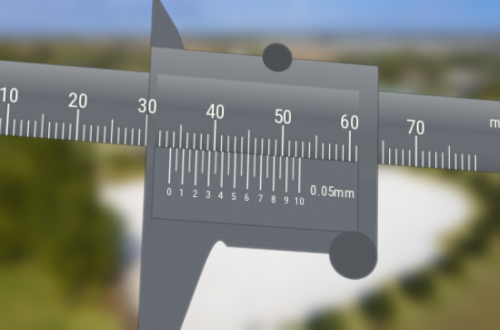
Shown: 33.6; mm
